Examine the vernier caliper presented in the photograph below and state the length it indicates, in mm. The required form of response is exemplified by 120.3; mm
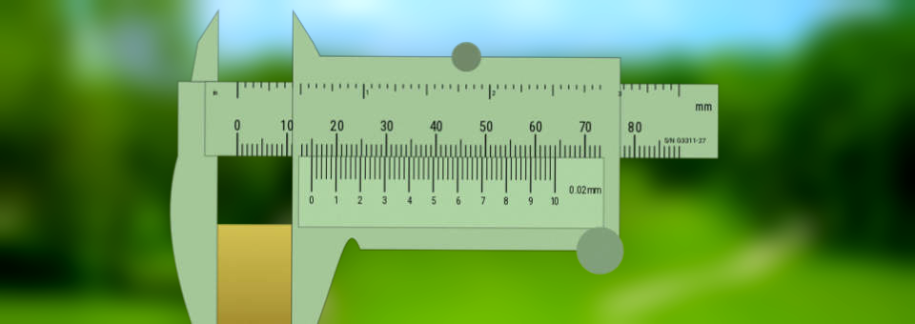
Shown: 15.0; mm
